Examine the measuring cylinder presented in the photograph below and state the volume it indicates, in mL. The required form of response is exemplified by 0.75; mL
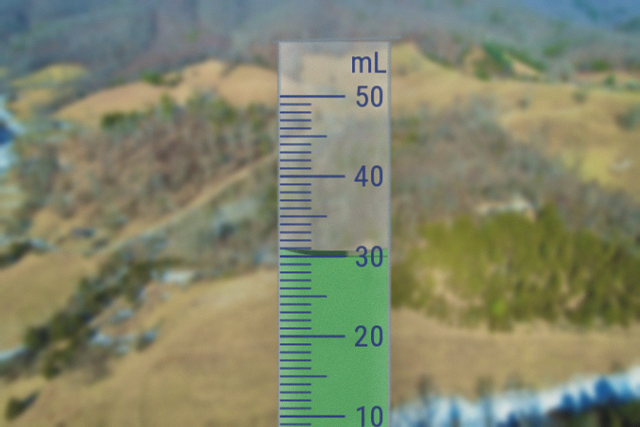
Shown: 30; mL
